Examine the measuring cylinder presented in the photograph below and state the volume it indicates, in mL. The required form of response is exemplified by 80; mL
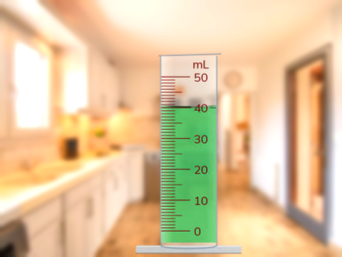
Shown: 40; mL
